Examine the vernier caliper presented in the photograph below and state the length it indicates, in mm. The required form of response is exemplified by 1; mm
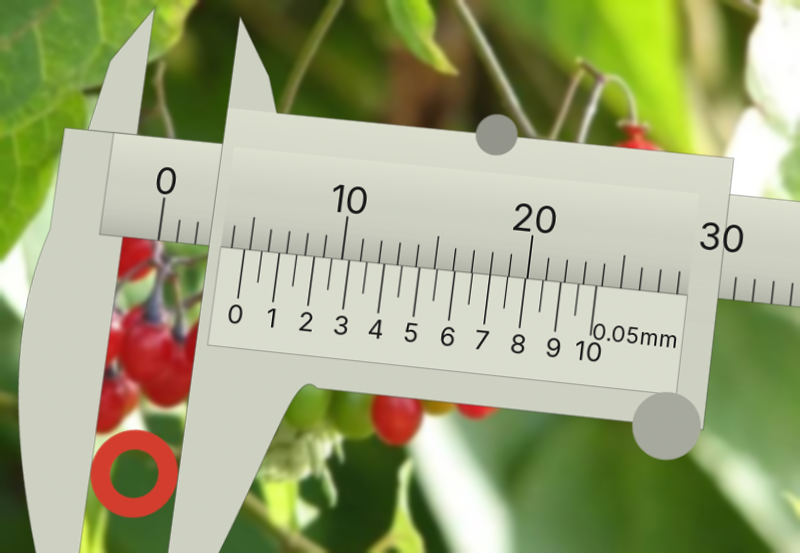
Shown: 4.7; mm
